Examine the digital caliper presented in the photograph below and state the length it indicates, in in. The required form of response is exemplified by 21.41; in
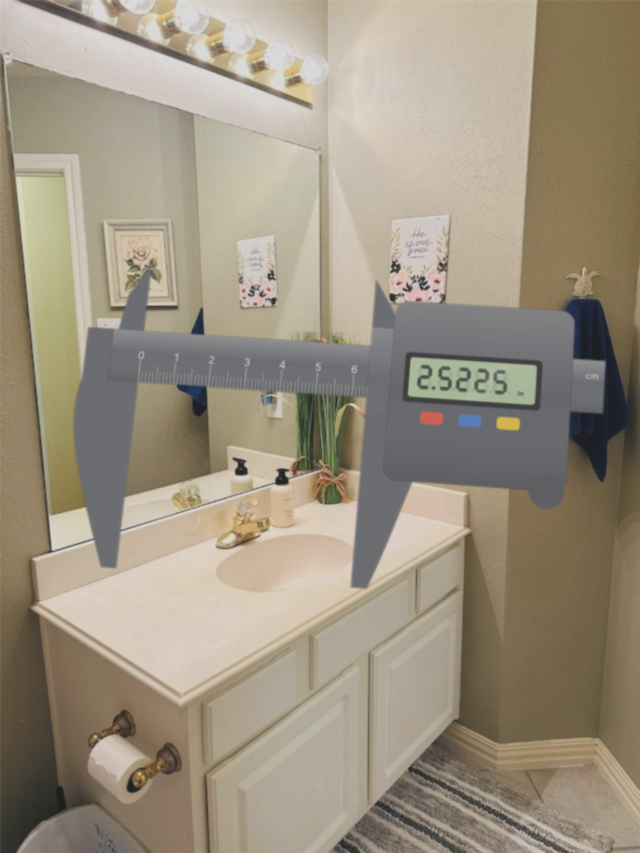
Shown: 2.5225; in
